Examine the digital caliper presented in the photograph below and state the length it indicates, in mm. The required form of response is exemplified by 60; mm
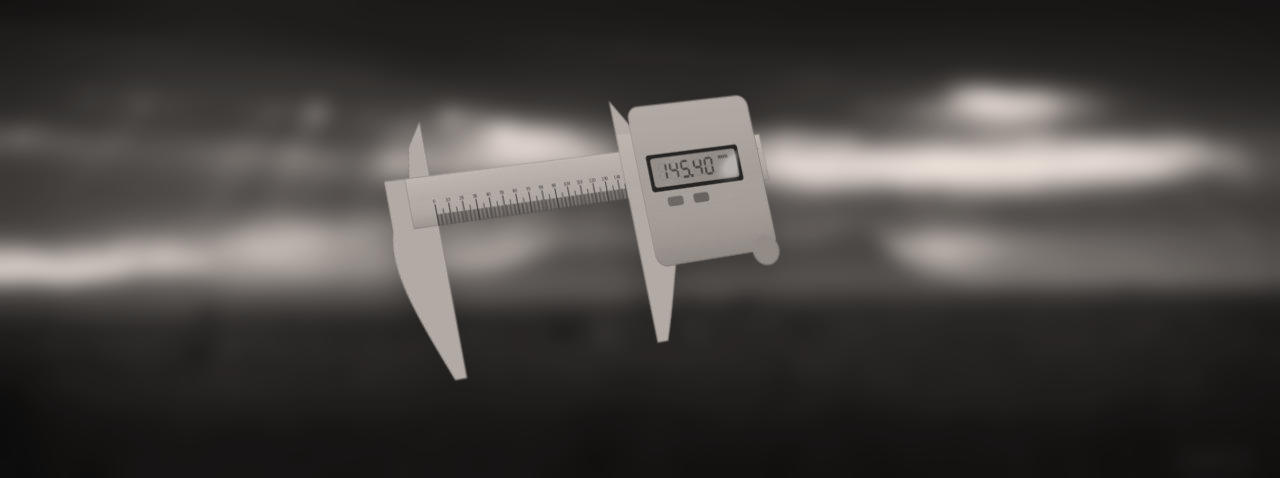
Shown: 145.40; mm
